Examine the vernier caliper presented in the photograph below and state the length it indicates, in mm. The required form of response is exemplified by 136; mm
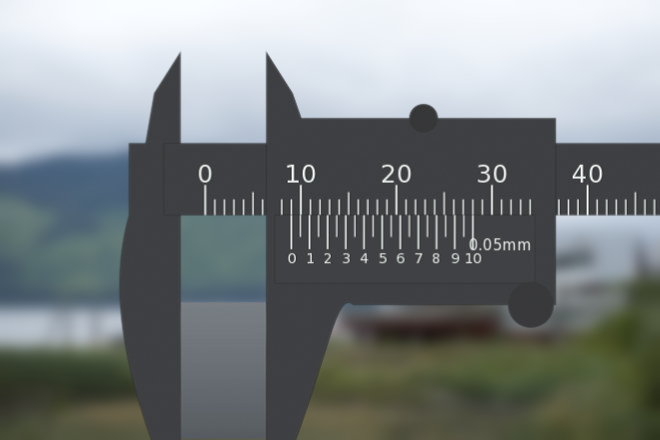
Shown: 9.0; mm
